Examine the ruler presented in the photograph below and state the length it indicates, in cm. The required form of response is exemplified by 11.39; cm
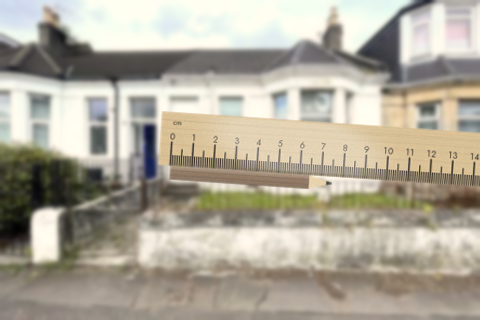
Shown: 7.5; cm
